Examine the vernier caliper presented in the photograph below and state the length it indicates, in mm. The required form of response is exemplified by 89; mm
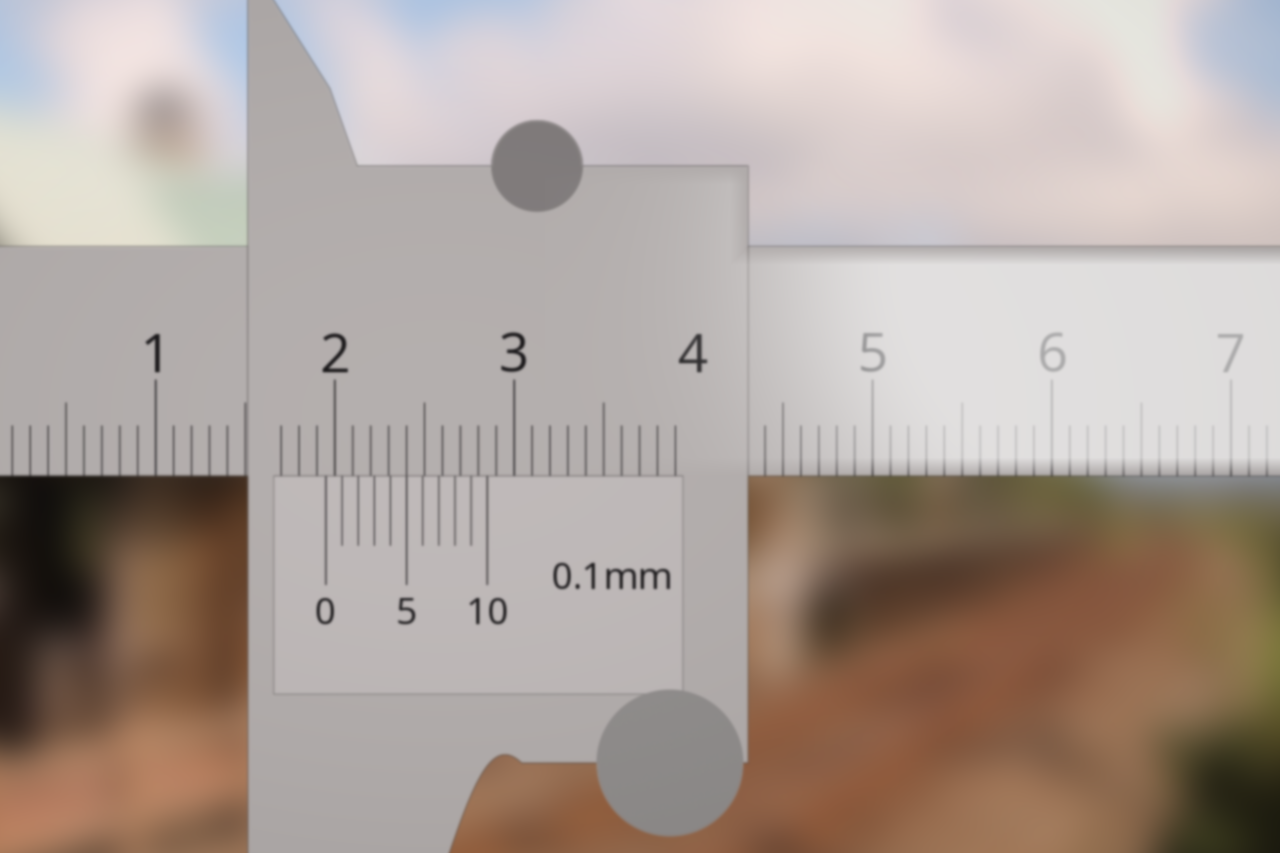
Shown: 19.5; mm
